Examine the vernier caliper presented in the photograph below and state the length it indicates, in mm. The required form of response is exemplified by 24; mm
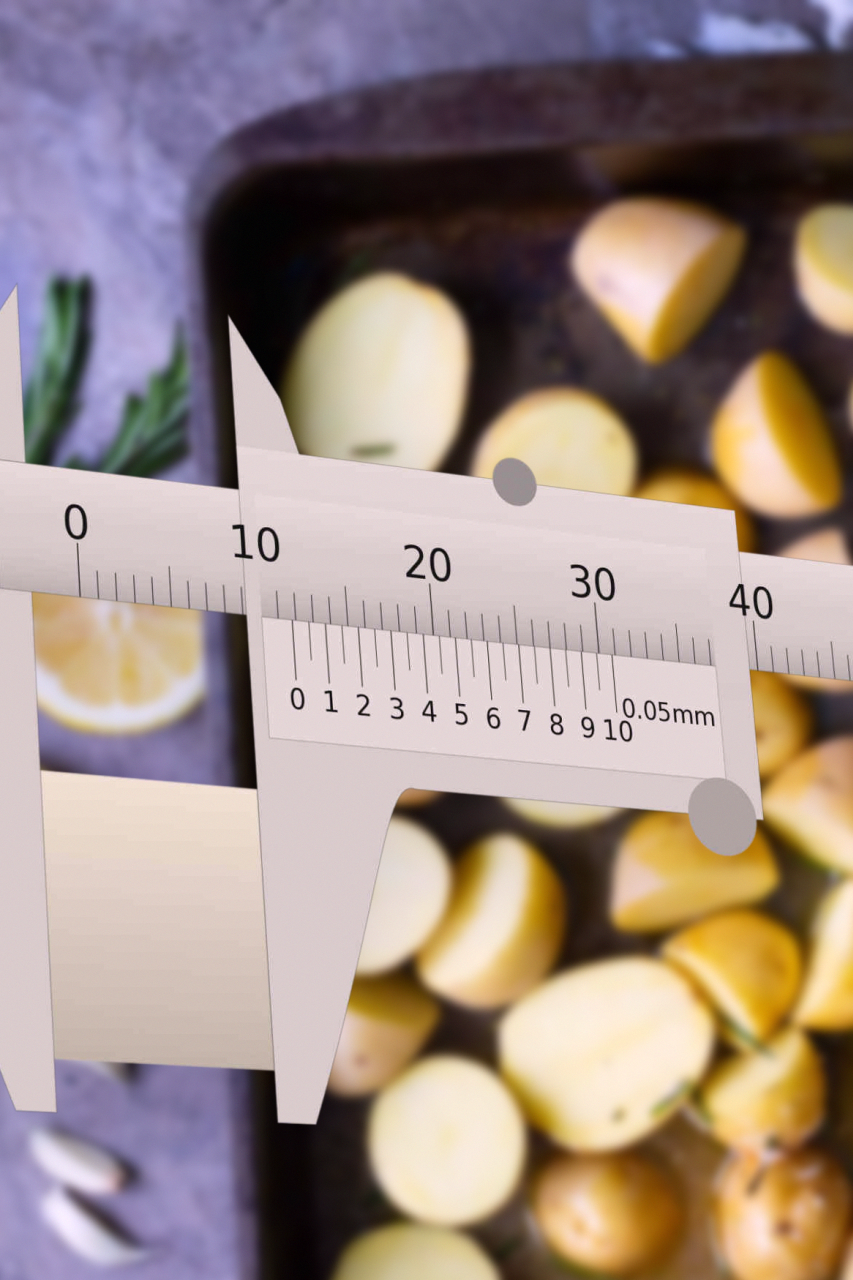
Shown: 11.8; mm
